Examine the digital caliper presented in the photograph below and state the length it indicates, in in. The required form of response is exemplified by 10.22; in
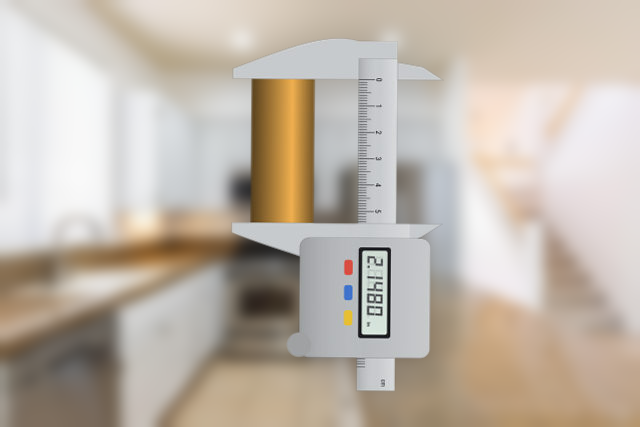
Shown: 2.1480; in
